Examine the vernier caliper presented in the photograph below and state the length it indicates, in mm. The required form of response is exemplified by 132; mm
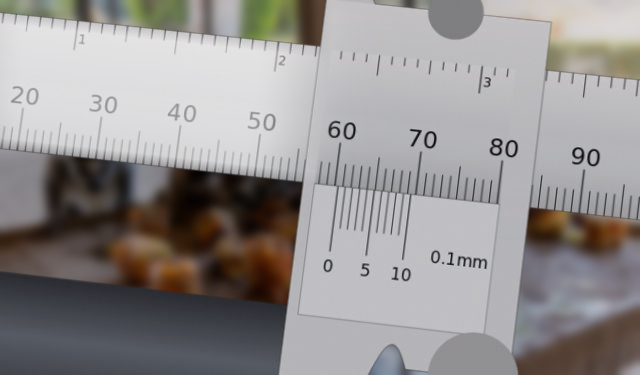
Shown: 60.4; mm
